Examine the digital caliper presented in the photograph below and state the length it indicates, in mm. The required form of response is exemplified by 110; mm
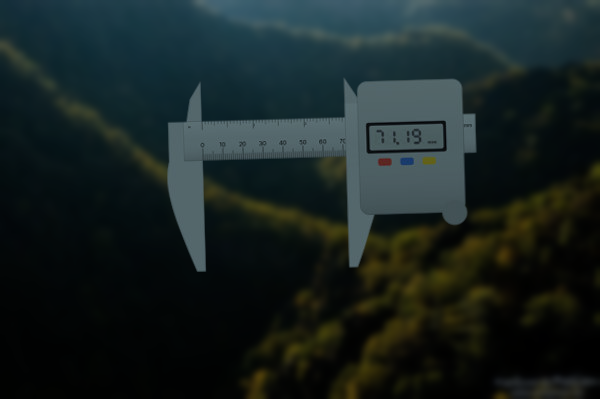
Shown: 71.19; mm
